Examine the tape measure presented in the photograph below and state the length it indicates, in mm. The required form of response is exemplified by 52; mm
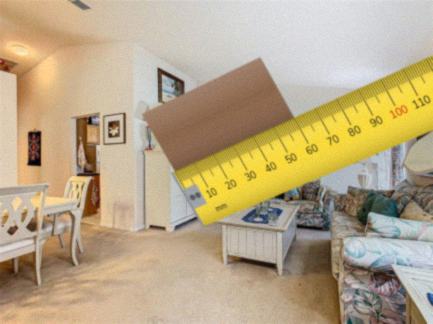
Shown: 60; mm
